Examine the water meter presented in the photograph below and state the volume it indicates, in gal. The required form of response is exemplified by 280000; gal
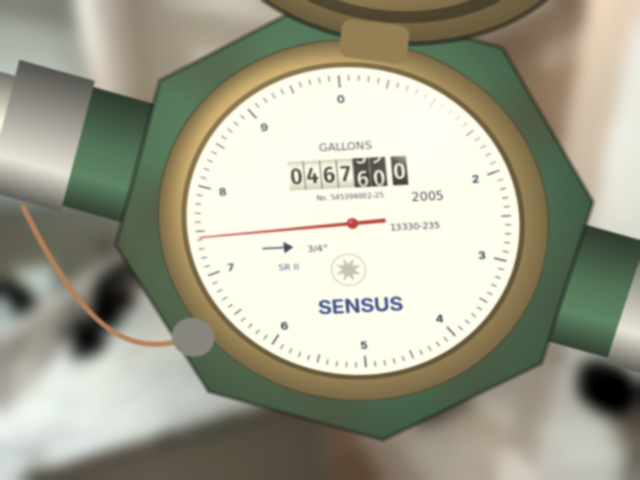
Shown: 467597.4; gal
